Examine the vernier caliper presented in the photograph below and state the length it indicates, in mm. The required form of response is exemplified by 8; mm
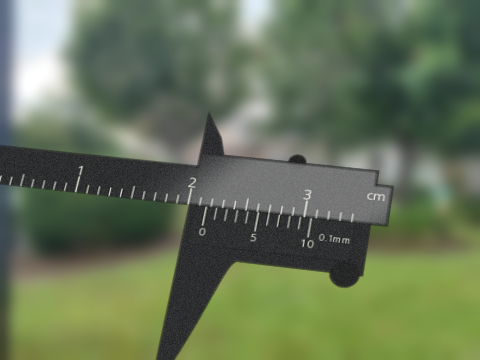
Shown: 21.6; mm
